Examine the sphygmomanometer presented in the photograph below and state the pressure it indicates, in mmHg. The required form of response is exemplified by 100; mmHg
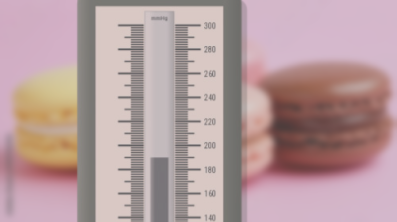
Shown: 190; mmHg
